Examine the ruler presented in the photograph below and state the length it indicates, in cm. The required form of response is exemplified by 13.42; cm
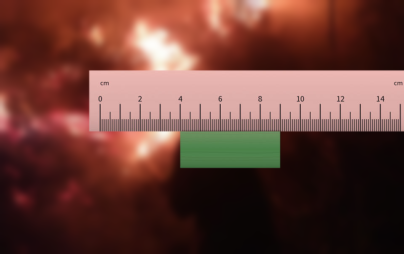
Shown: 5; cm
